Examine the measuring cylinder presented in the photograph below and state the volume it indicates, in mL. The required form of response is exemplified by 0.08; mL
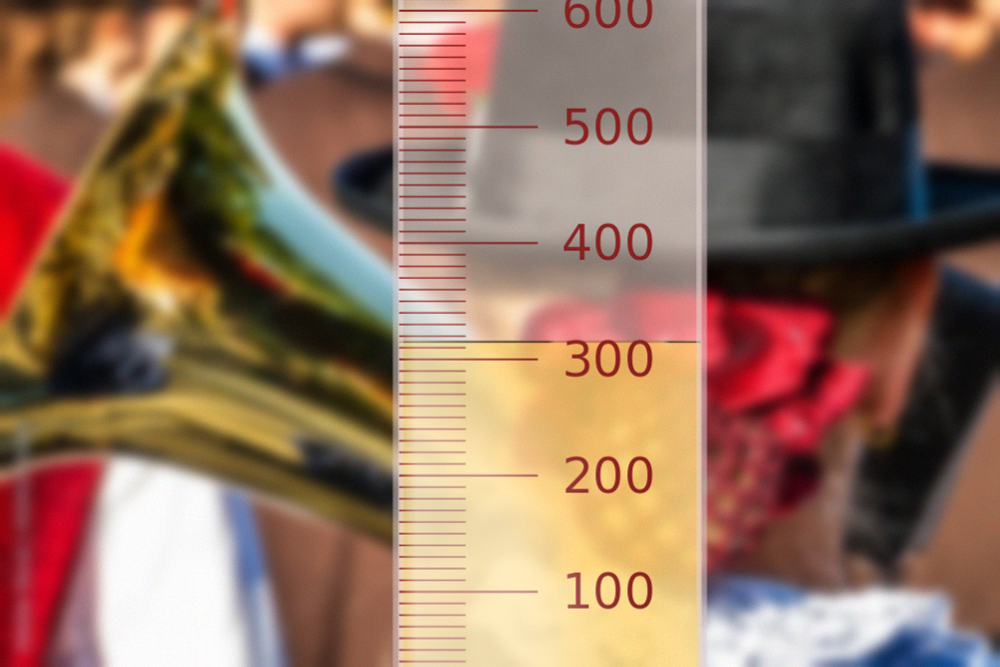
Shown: 315; mL
